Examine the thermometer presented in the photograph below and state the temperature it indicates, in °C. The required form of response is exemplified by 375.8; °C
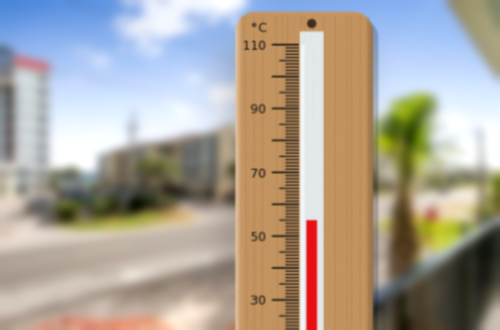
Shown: 55; °C
